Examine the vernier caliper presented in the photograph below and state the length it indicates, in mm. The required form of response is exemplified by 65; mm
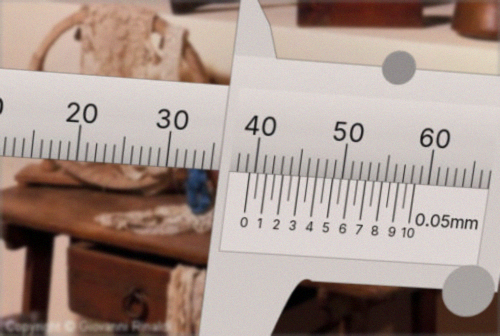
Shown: 39.4; mm
